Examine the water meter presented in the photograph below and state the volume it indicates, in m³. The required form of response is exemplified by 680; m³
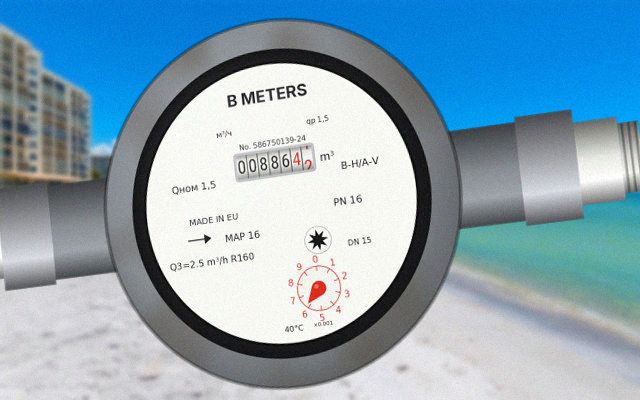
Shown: 886.416; m³
